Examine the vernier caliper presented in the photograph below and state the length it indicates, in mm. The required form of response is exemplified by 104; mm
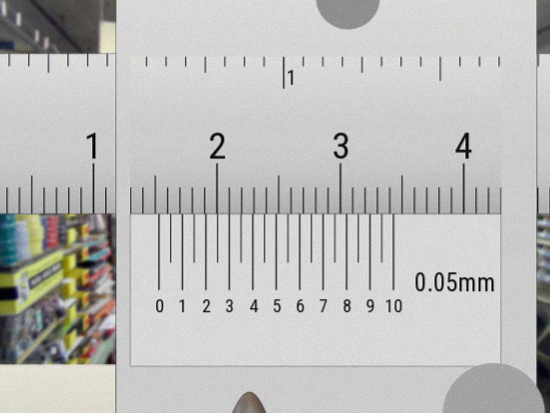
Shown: 15.3; mm
